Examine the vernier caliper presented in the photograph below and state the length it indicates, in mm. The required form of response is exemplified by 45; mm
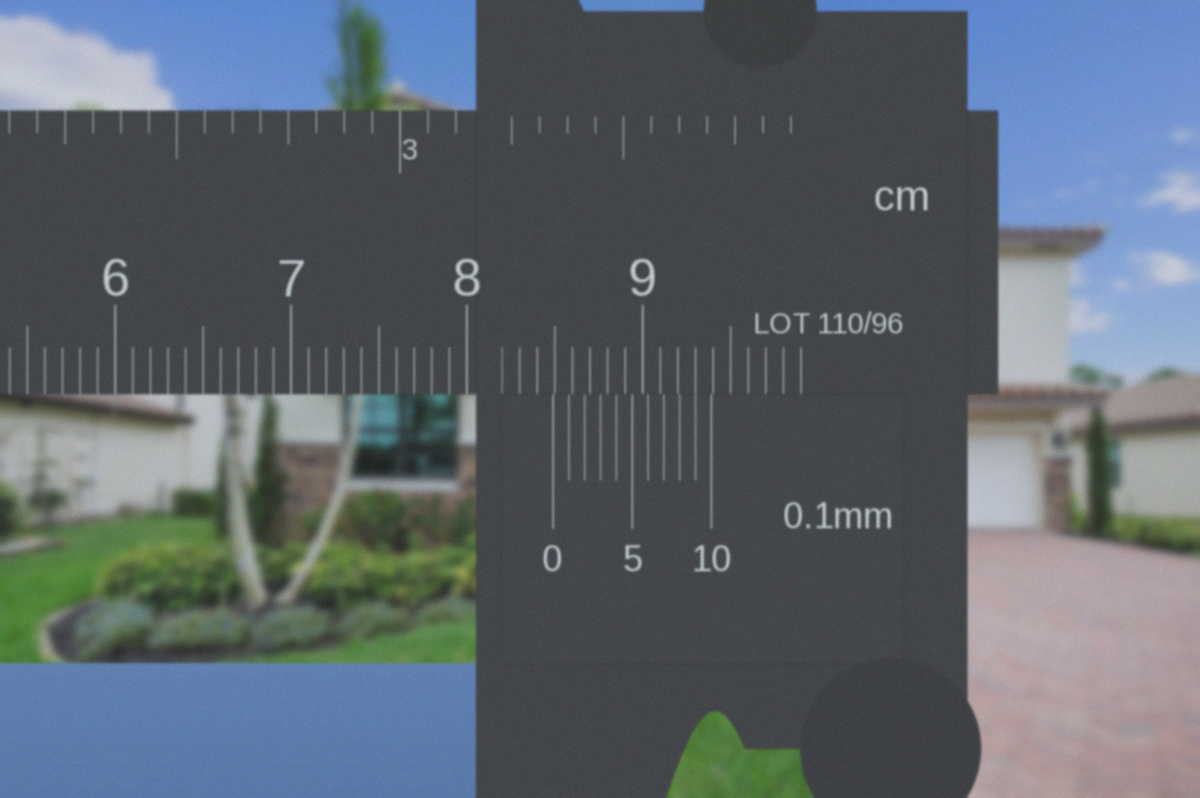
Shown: 84.9; mm
